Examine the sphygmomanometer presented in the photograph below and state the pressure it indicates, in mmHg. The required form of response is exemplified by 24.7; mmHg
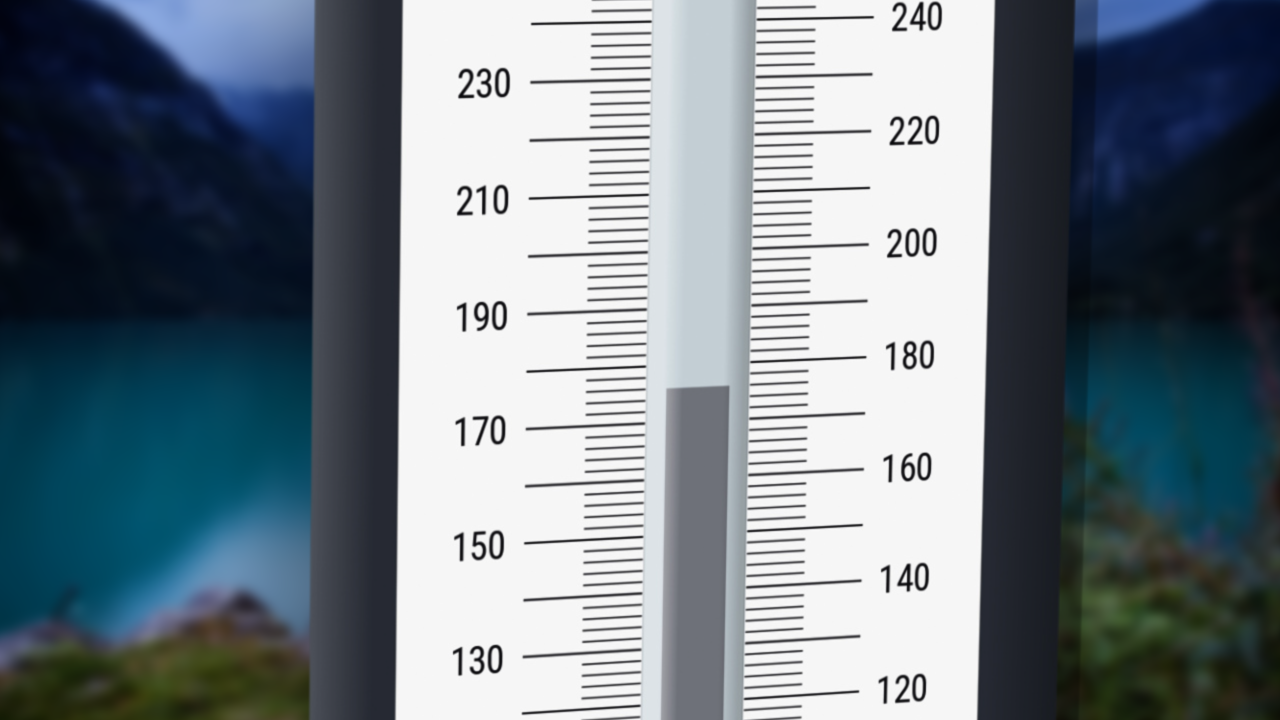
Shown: 176; mmHg
